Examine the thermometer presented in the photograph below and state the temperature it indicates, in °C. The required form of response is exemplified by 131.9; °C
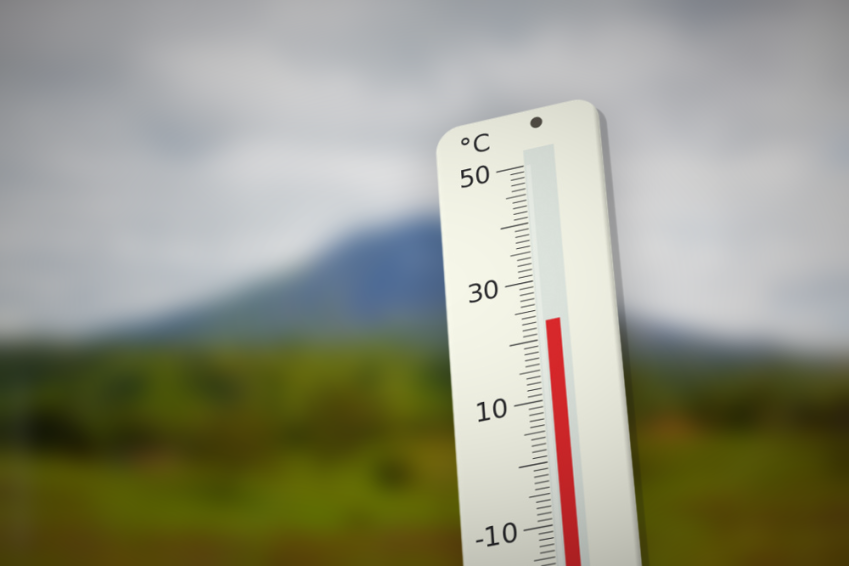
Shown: 23; °C
